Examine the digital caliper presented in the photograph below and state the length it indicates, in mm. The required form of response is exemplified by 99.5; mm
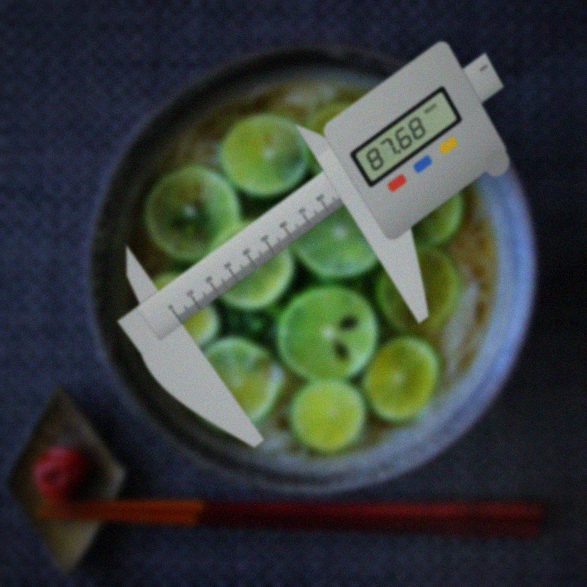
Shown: 87.68; mm
